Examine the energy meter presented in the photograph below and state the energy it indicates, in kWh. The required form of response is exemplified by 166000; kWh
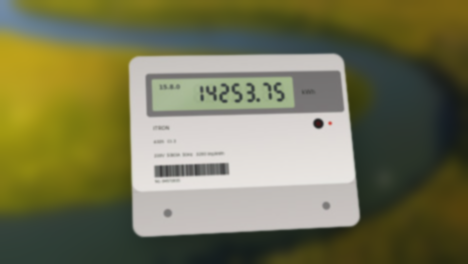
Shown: 14253.75; kWh
